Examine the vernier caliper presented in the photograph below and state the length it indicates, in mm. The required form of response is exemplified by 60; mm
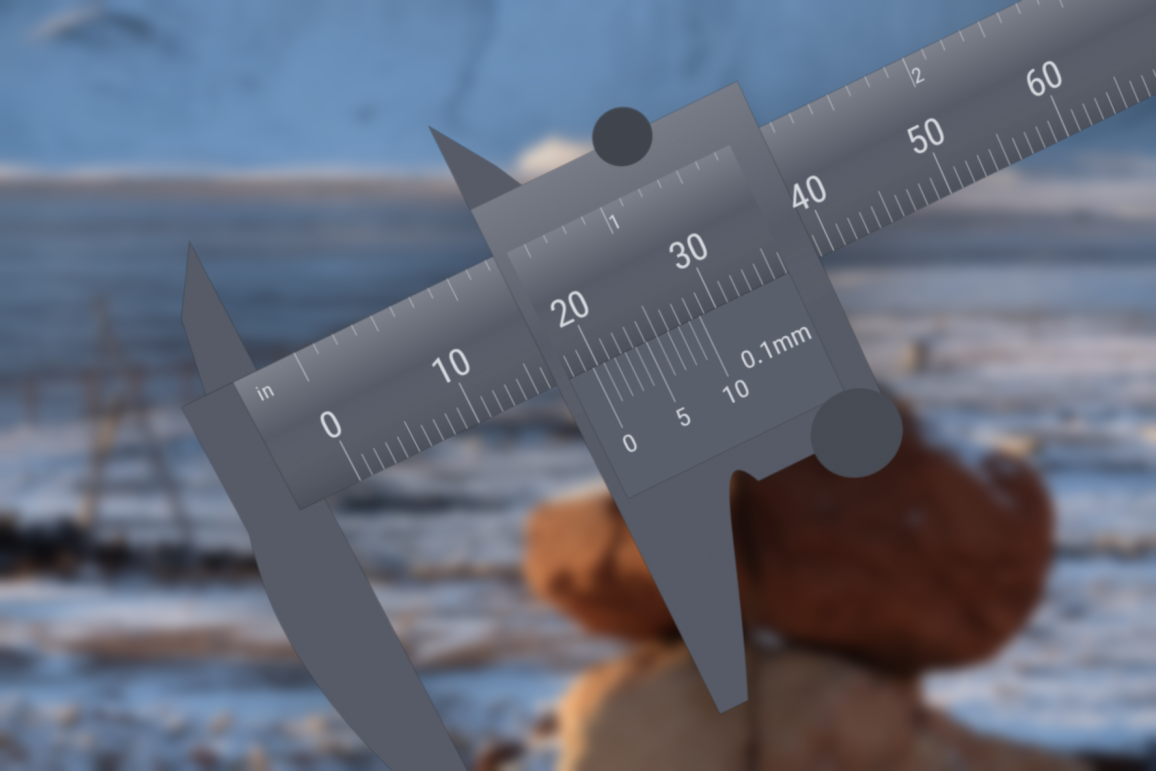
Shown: 19.6; mm
